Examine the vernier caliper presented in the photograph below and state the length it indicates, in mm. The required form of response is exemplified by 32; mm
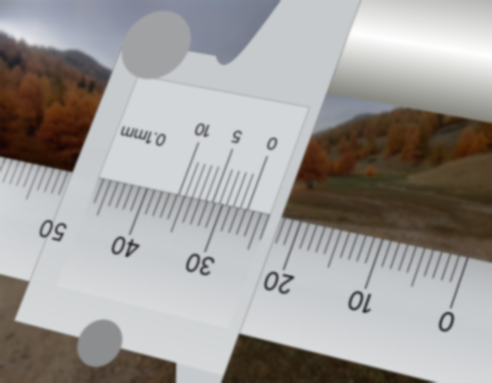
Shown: 26.8; mm
